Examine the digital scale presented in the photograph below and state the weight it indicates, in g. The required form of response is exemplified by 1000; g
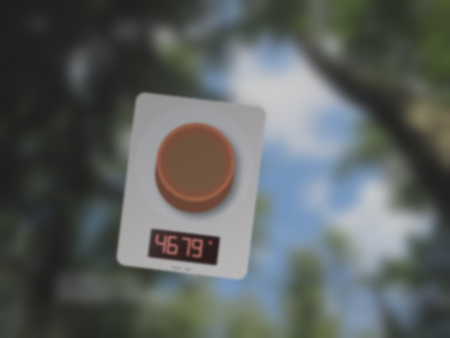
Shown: 4679; g
